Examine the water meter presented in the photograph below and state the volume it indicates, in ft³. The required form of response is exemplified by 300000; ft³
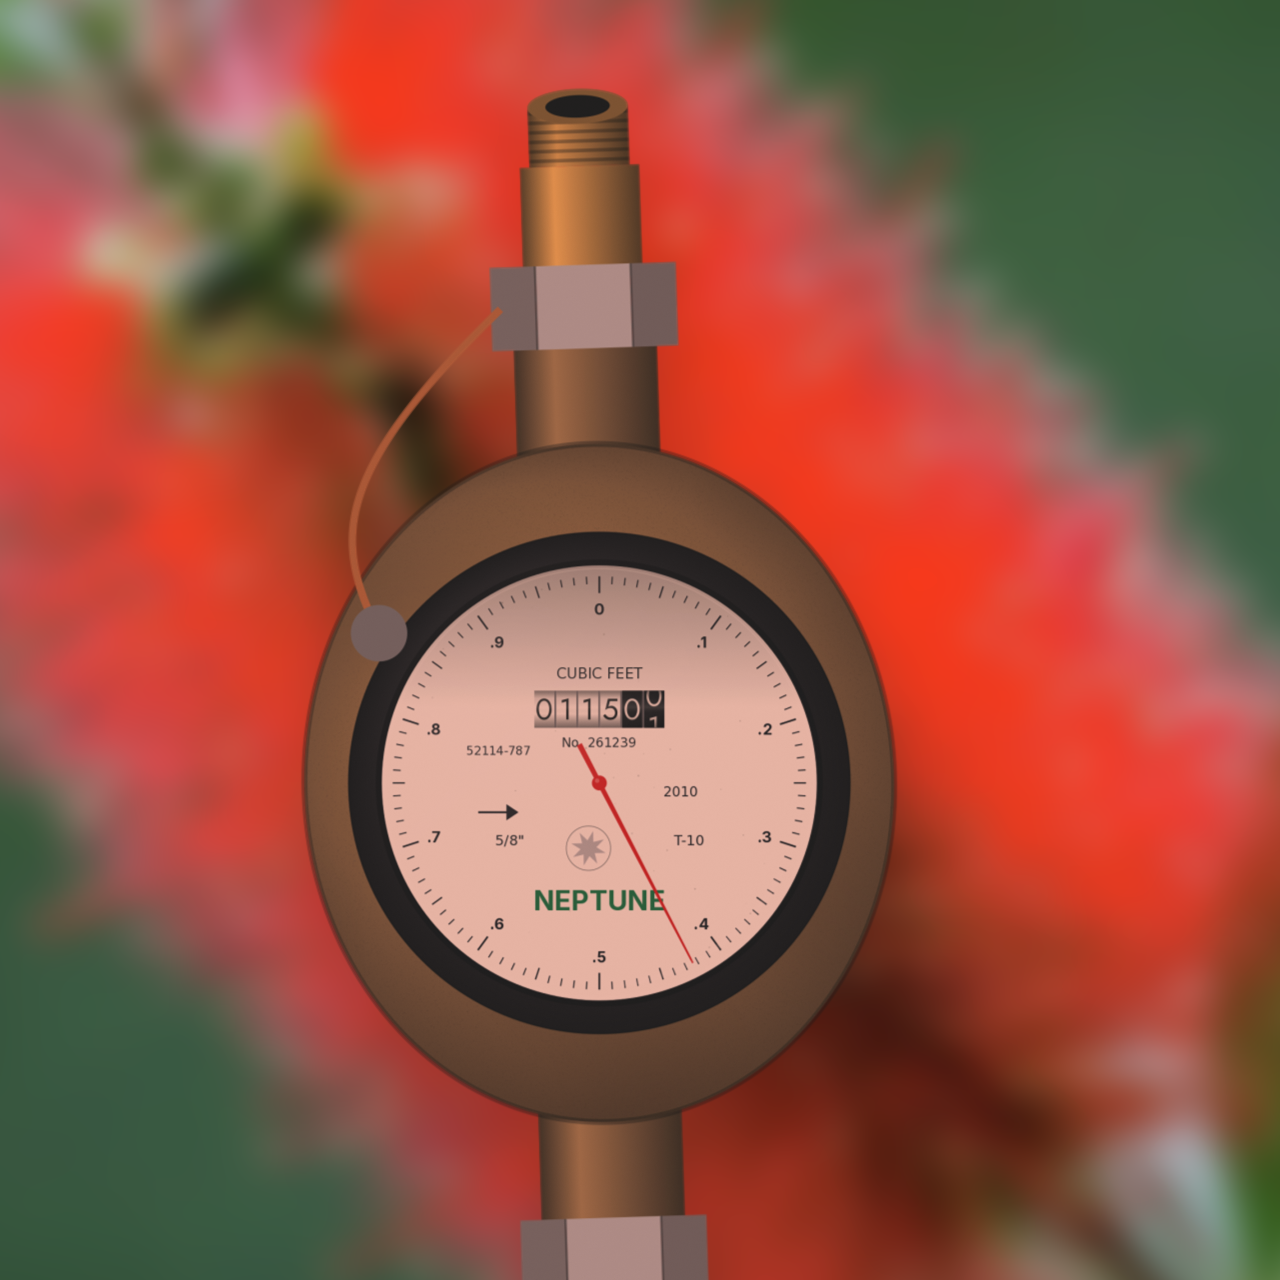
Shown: 11500.42; ft³
